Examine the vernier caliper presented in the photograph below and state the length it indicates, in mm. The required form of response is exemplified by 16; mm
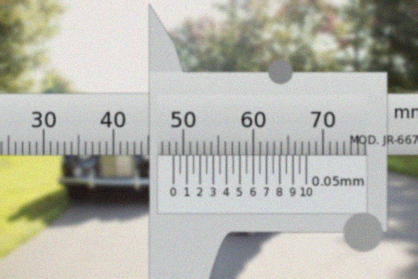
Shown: 48.6; mm
